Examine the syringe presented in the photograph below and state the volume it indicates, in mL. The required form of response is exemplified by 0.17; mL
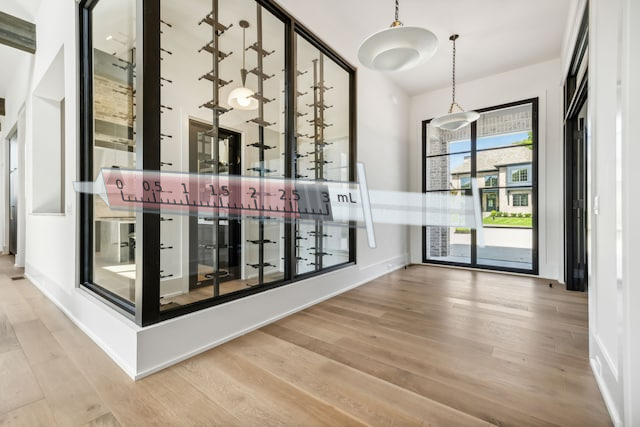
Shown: 2.6; mL
